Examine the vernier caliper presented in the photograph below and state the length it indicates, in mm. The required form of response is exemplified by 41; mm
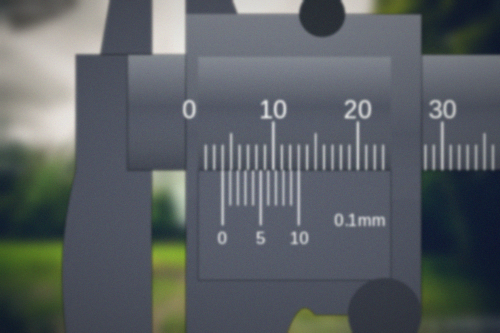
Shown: 4.0; mm
